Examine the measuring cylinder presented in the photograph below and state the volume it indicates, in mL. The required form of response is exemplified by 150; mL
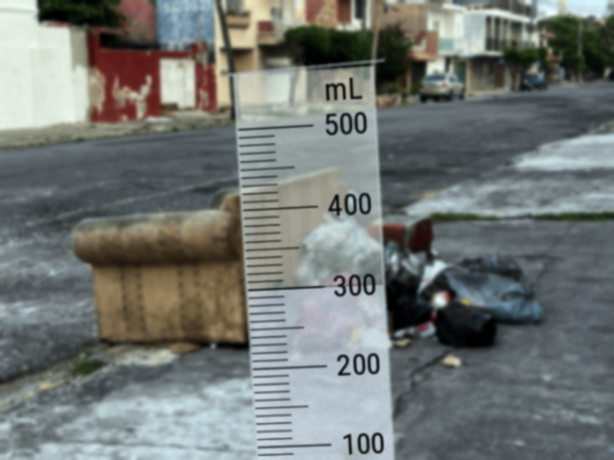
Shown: 300; mL
